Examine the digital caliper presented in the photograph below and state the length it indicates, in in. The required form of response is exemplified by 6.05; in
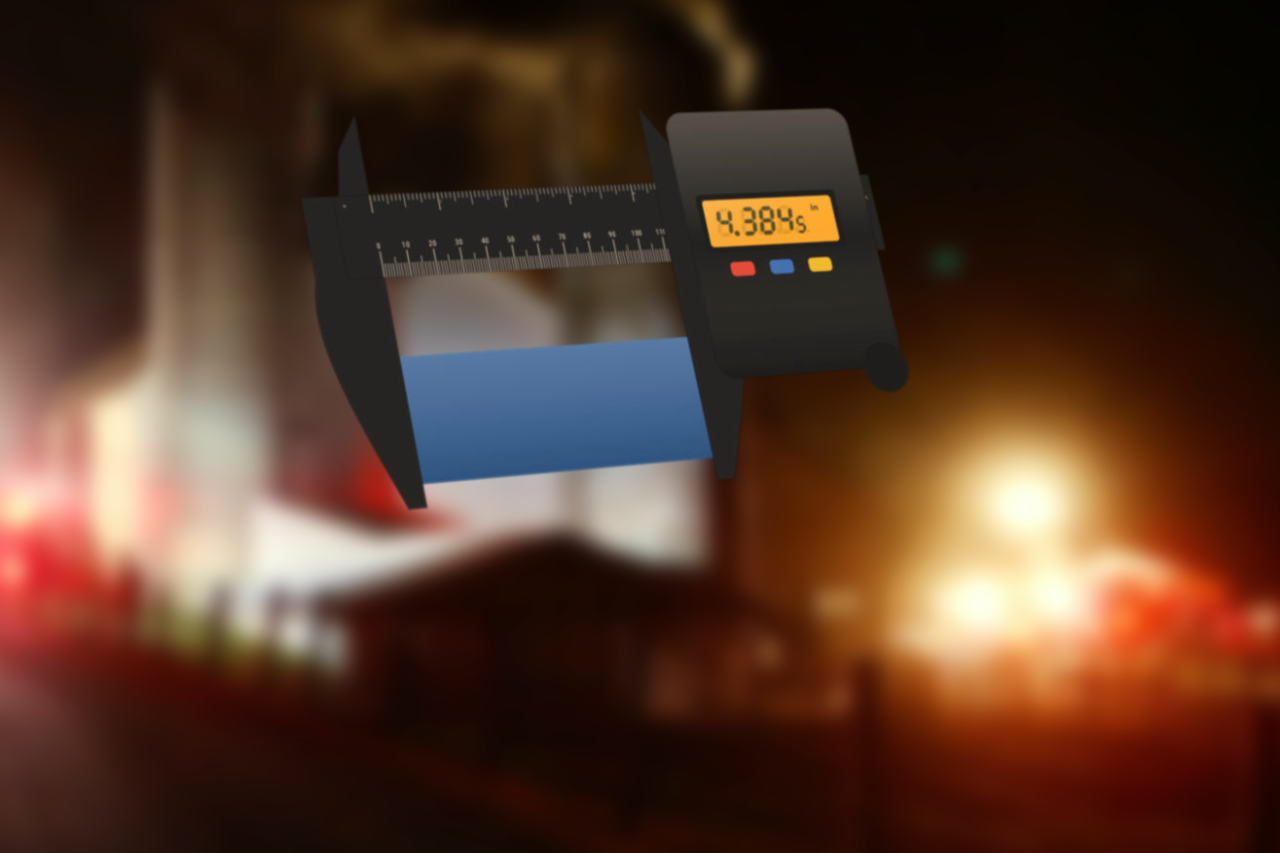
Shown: 4.3845; in
